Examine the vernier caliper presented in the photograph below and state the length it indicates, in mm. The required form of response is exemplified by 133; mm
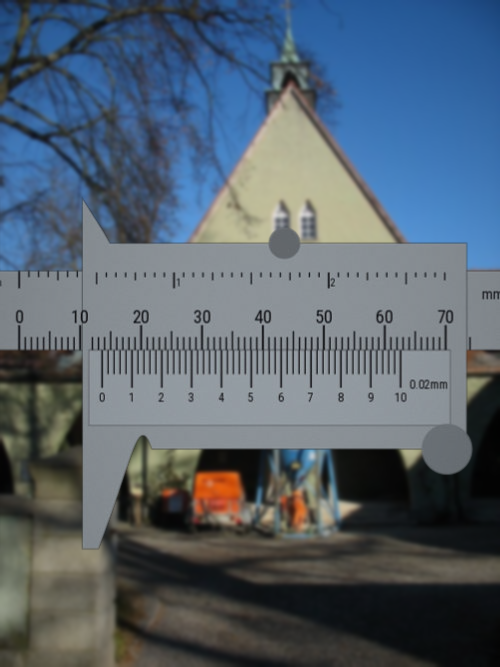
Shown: 13.6; mm
